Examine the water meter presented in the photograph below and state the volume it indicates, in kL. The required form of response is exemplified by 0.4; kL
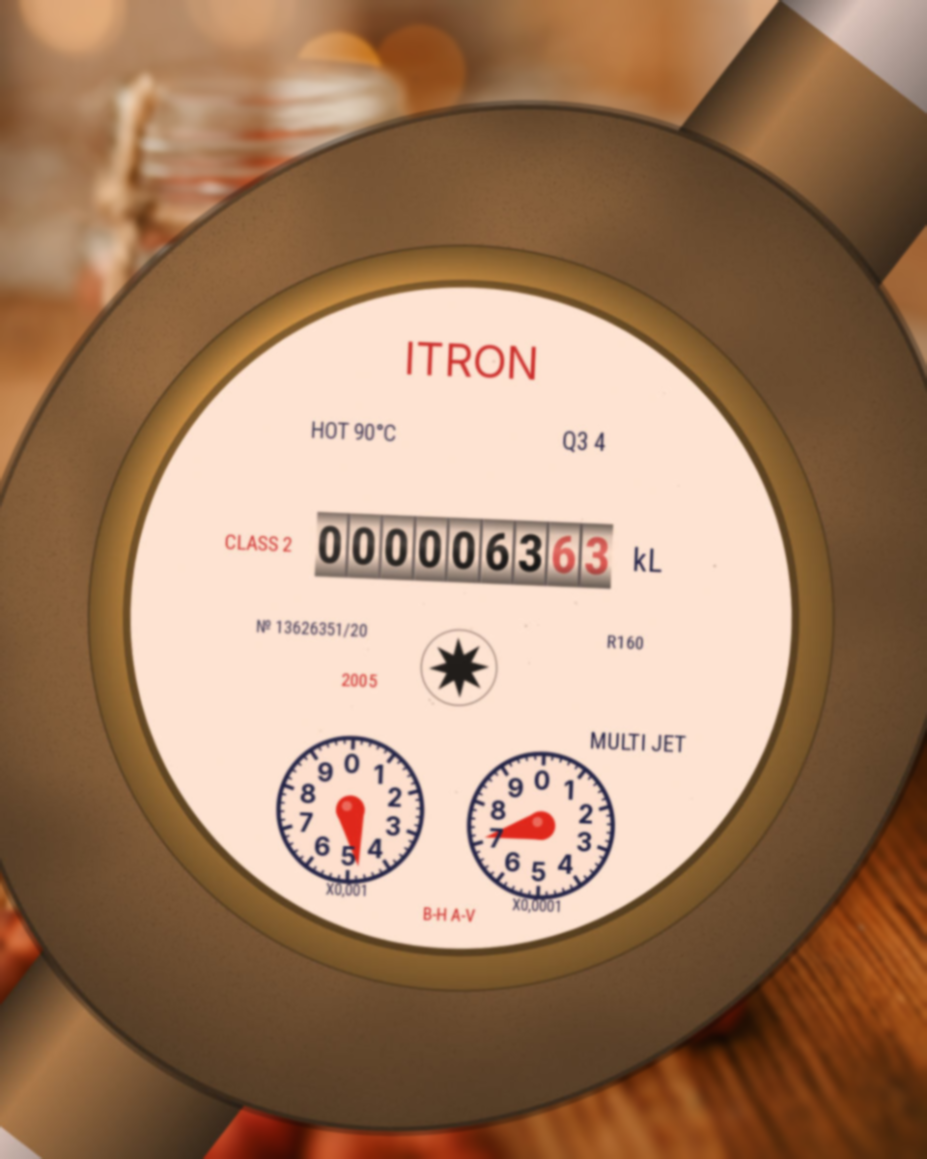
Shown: 63.6347; kL
